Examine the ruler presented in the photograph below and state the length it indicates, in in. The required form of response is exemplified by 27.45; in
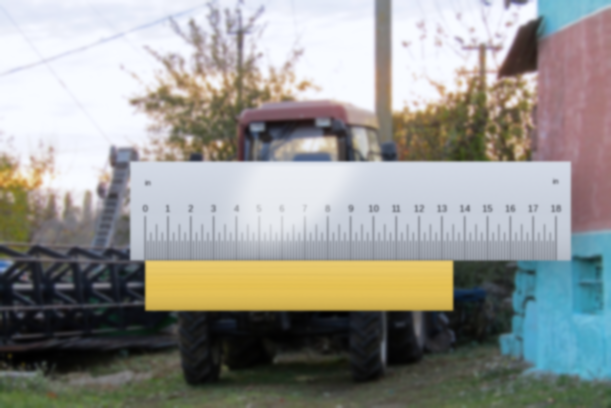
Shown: 13.5; in
